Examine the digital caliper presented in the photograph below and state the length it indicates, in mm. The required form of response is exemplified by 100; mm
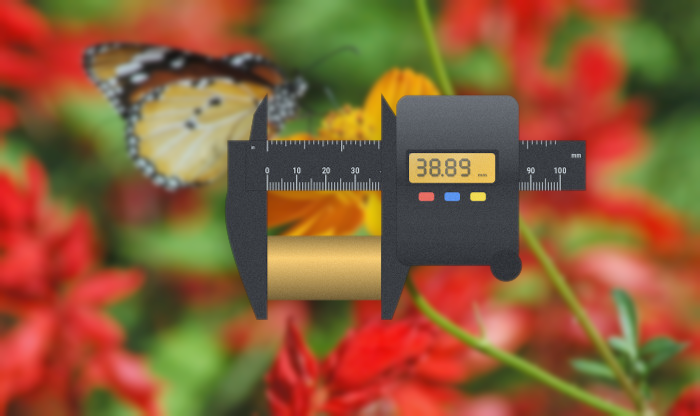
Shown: 38.89; mm
